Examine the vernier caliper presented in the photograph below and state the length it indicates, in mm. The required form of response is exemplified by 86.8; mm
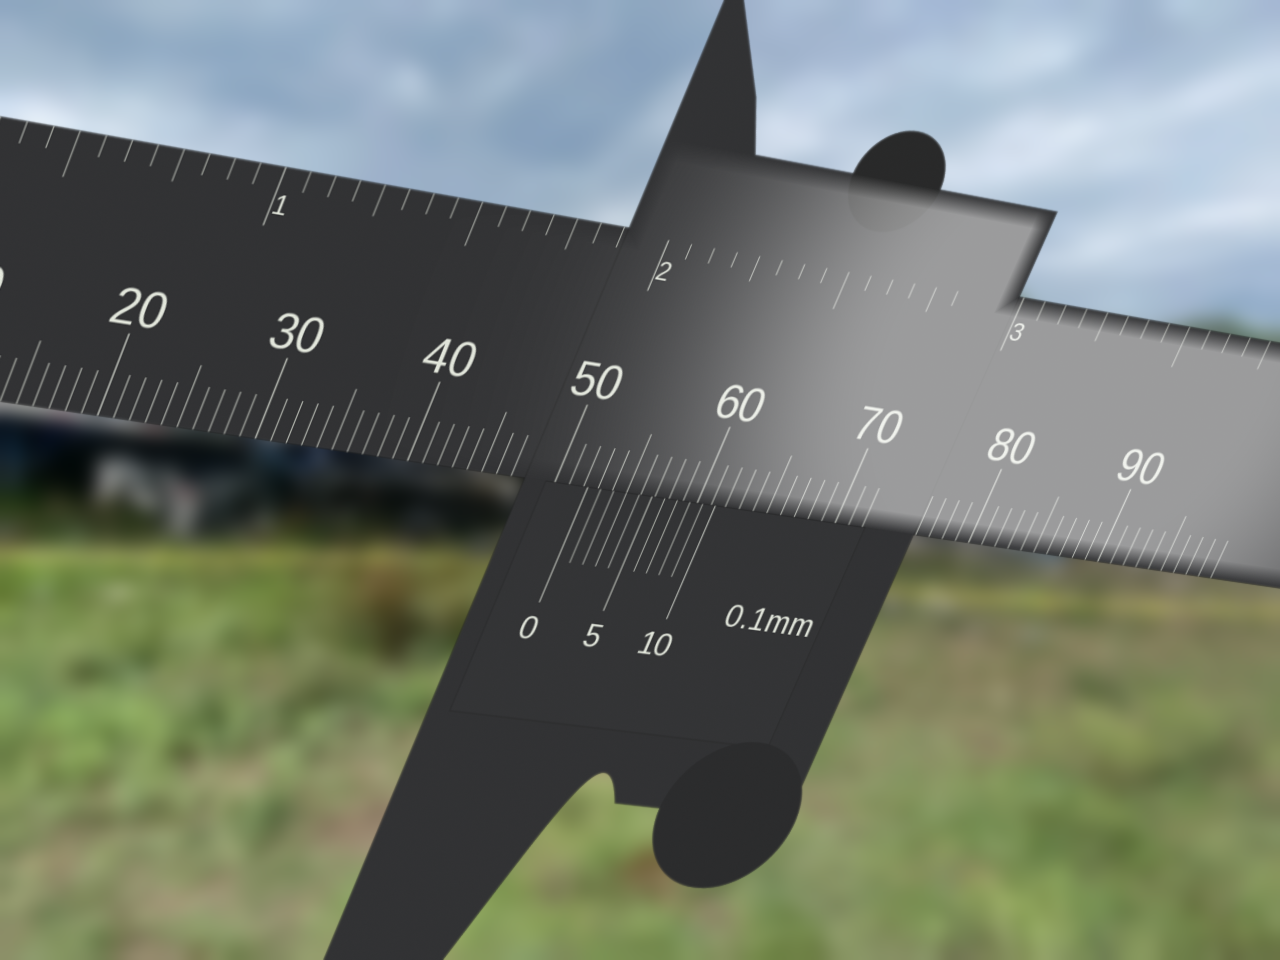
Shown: 52.3; mm
